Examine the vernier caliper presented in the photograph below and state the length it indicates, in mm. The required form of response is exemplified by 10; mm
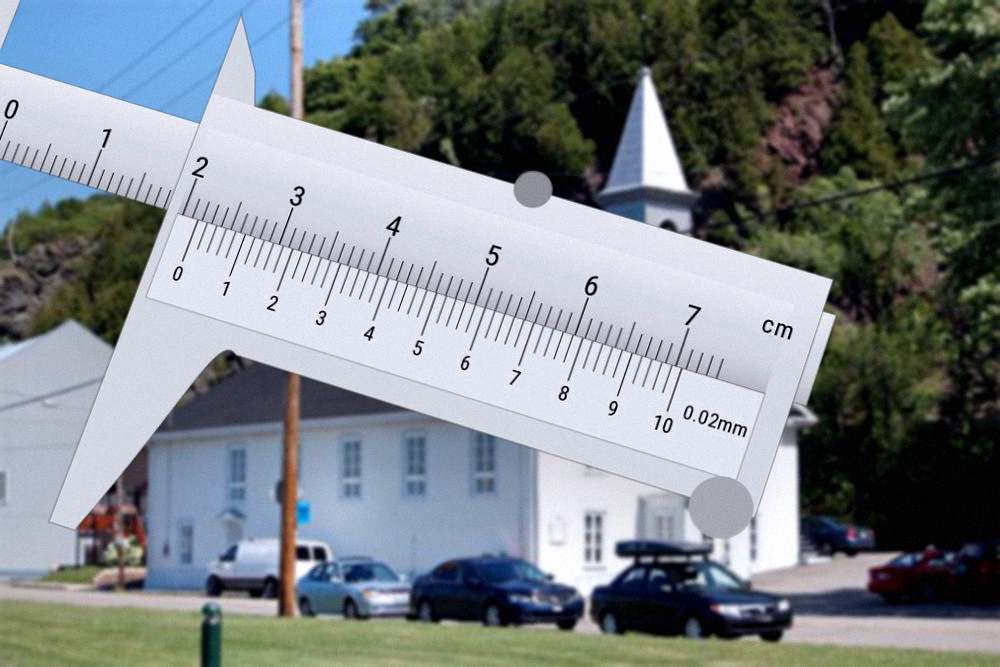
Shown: 21.6; mm
